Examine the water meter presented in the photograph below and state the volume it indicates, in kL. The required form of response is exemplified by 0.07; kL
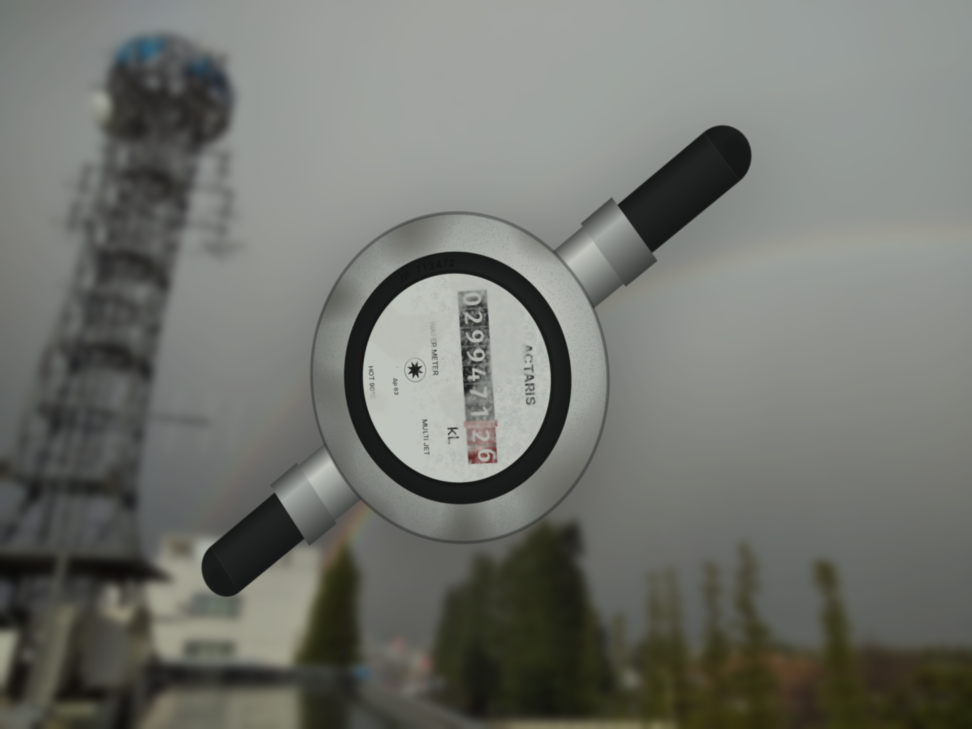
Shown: 299471.26; kL
